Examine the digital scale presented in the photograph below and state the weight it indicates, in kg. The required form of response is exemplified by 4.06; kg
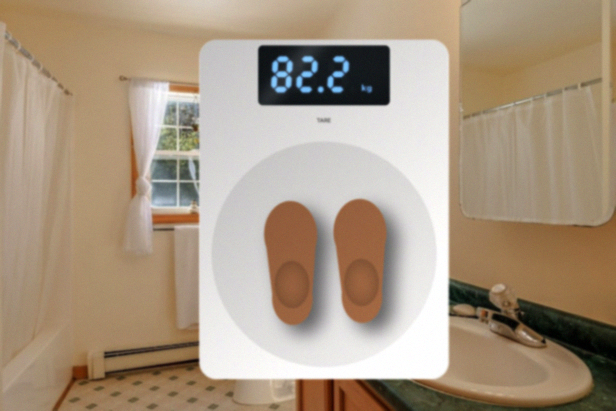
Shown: 82.2; kg
